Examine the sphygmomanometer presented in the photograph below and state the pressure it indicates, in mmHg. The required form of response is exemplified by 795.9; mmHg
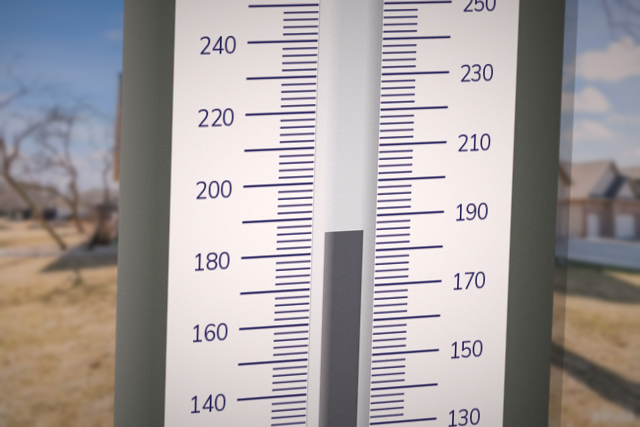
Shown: 186; mmHg
